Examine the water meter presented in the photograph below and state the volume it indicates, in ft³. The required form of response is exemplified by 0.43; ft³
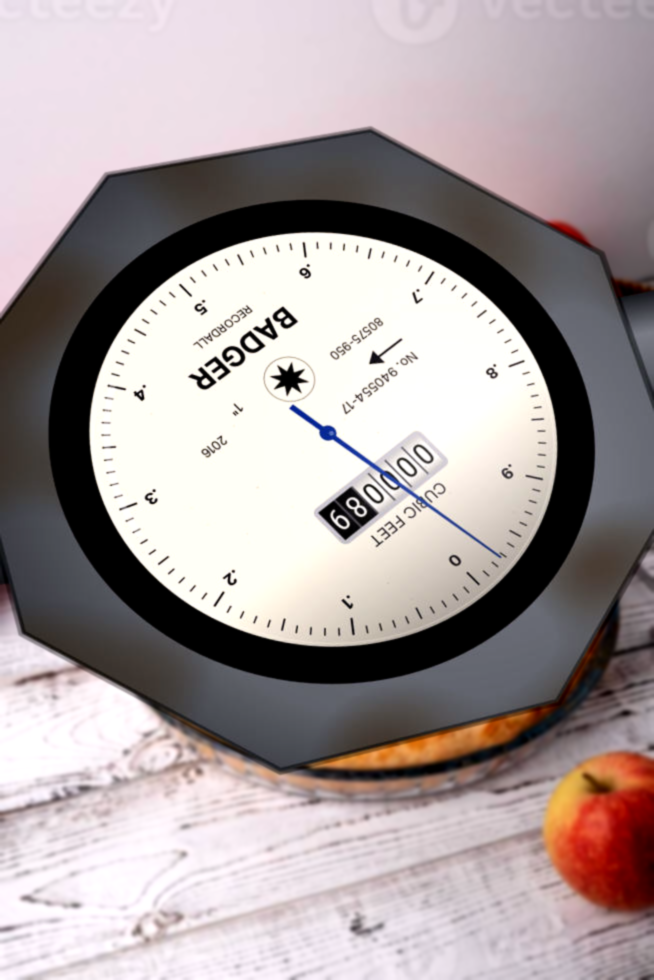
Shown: 88.97; ft³
